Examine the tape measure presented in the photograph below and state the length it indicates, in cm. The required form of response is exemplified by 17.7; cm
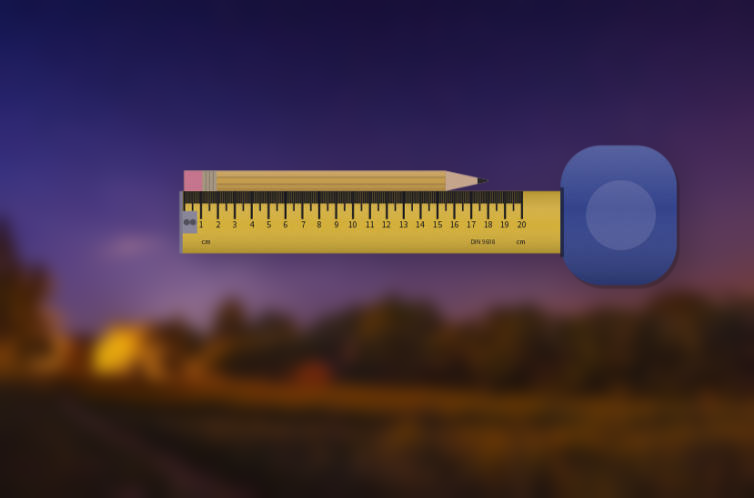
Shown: 18; cm
